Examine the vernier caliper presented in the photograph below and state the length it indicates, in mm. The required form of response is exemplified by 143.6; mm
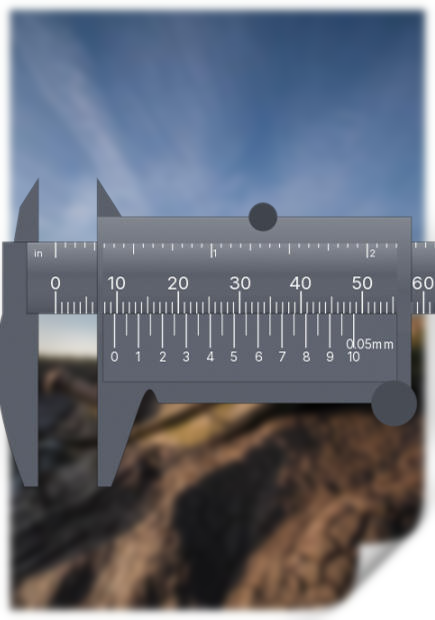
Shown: 9.6; mm
